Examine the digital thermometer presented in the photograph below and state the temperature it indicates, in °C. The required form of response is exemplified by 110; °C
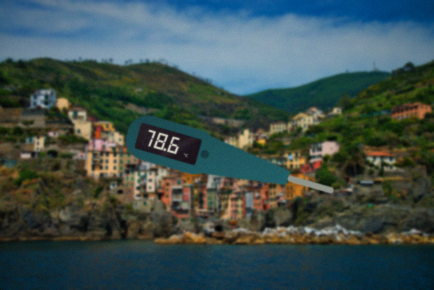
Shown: 78.6; °C
